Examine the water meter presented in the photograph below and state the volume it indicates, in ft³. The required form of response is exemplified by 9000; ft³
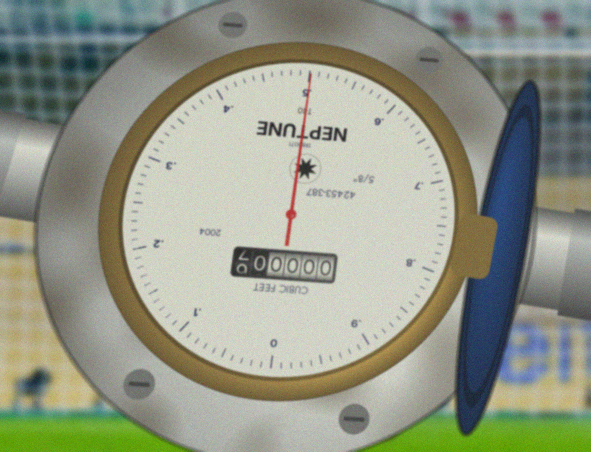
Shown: 6.50; ft³
